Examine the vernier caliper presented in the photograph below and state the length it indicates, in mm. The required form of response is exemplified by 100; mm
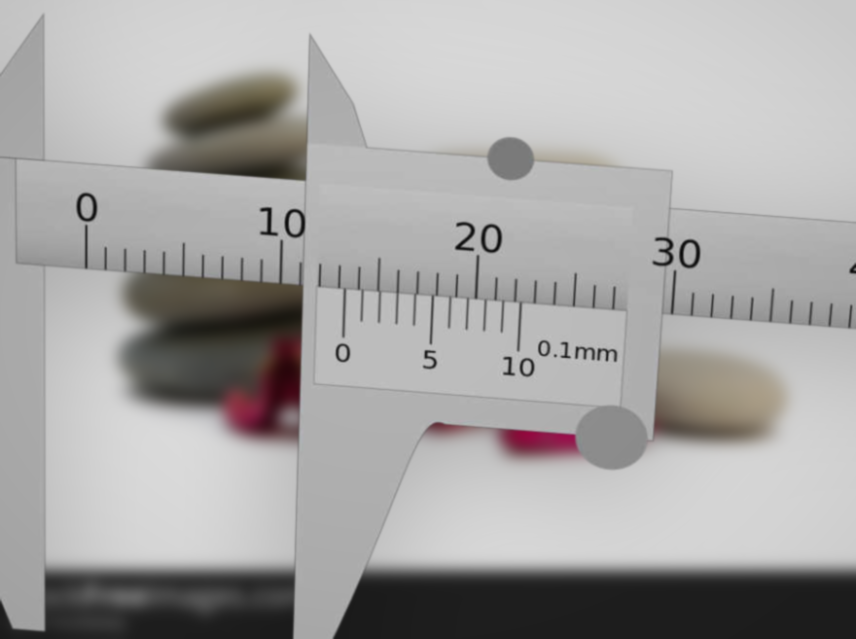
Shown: 13.3; mm
